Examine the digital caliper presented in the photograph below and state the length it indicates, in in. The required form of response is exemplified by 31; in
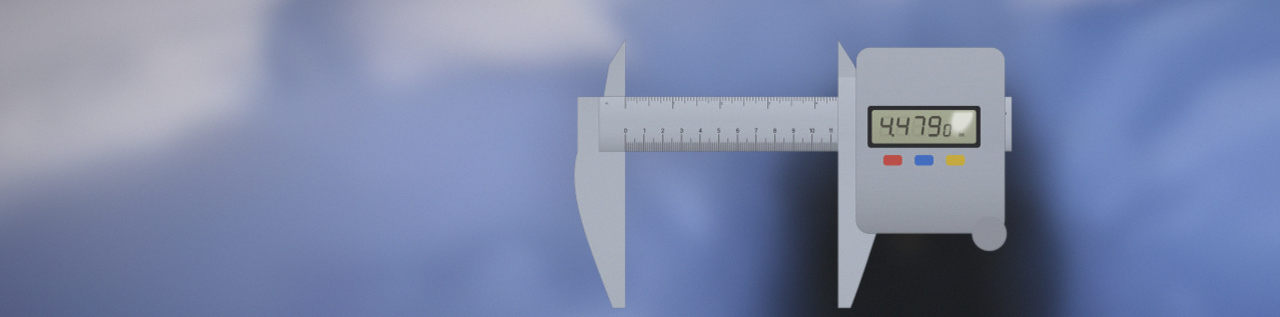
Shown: 4.4790; in
